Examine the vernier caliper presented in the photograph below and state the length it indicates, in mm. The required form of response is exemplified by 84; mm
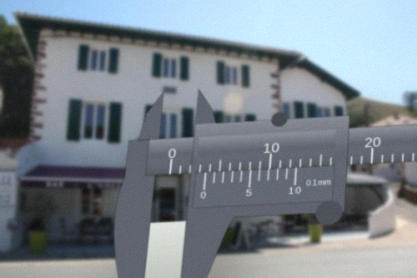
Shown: 3.6; mm
